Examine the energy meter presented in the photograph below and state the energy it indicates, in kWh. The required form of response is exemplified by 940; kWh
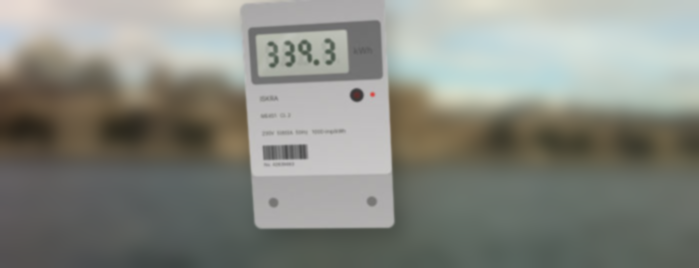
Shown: 339.3; kWh
